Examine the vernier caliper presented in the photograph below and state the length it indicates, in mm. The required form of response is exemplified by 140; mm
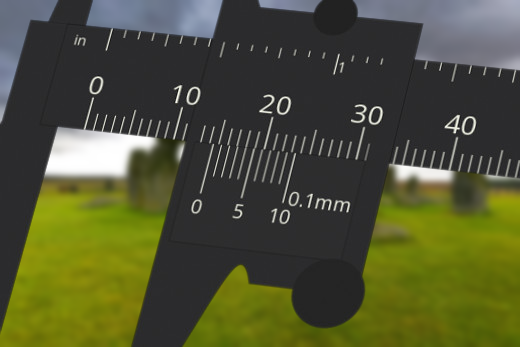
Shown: 14.4; mm
